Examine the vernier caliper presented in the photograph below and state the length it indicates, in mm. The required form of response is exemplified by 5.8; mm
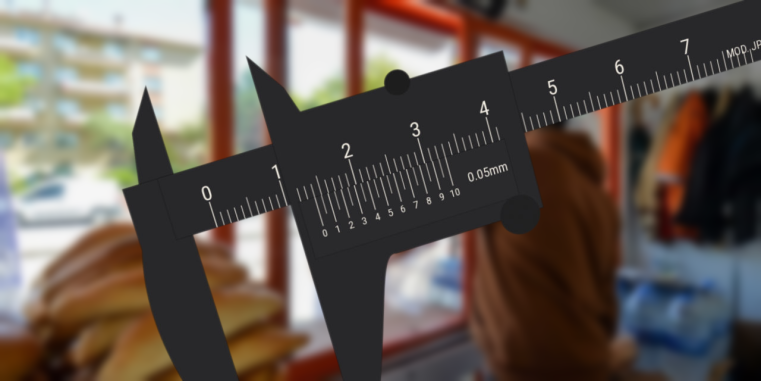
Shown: 14.0; mm
